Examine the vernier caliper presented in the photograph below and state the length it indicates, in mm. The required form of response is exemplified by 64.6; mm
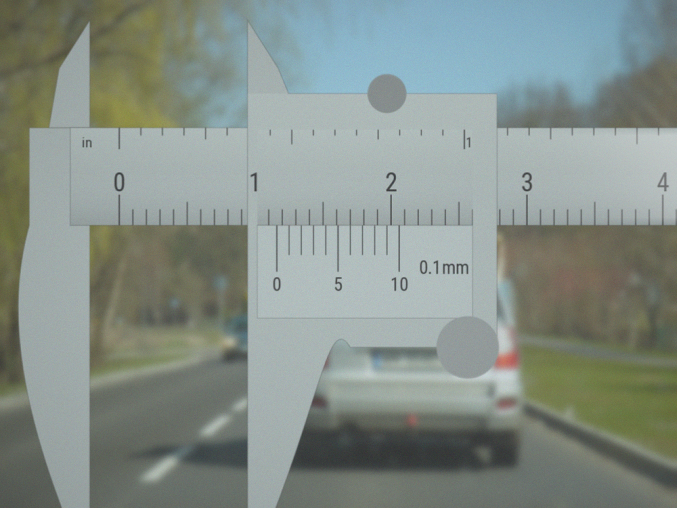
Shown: 11.6; mm
